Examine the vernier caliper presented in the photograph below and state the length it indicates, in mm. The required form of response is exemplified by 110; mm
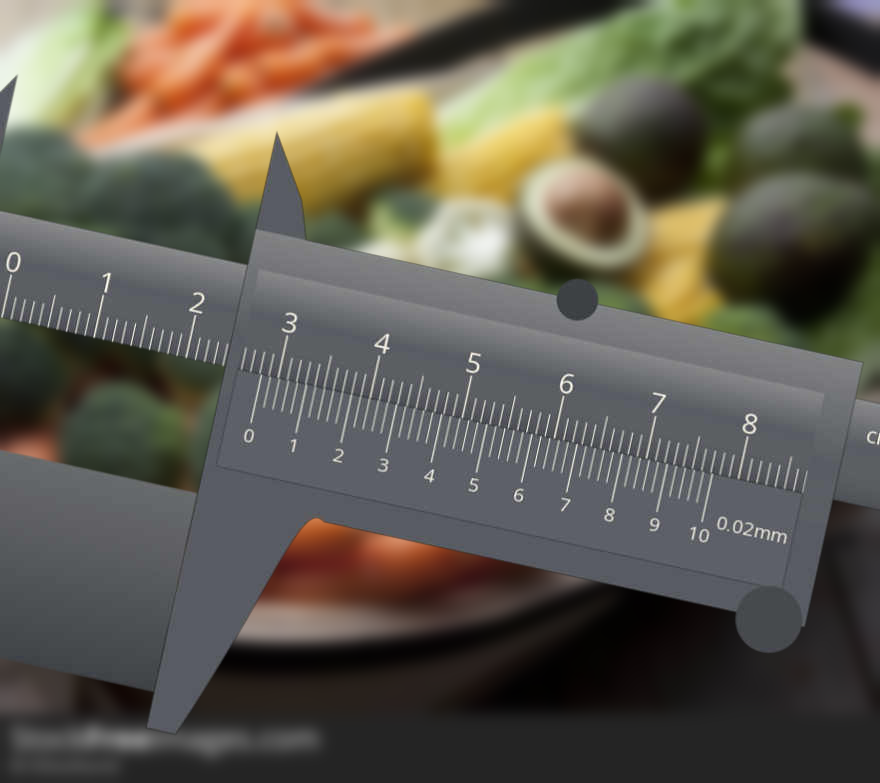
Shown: 28.2; mm
